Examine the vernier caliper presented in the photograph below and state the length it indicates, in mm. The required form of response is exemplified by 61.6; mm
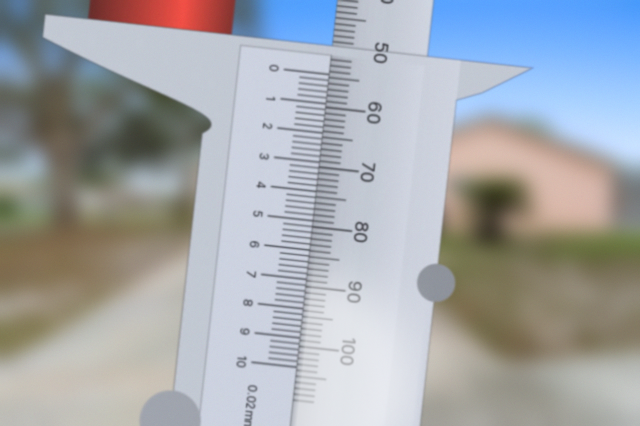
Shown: 54.5; mm
